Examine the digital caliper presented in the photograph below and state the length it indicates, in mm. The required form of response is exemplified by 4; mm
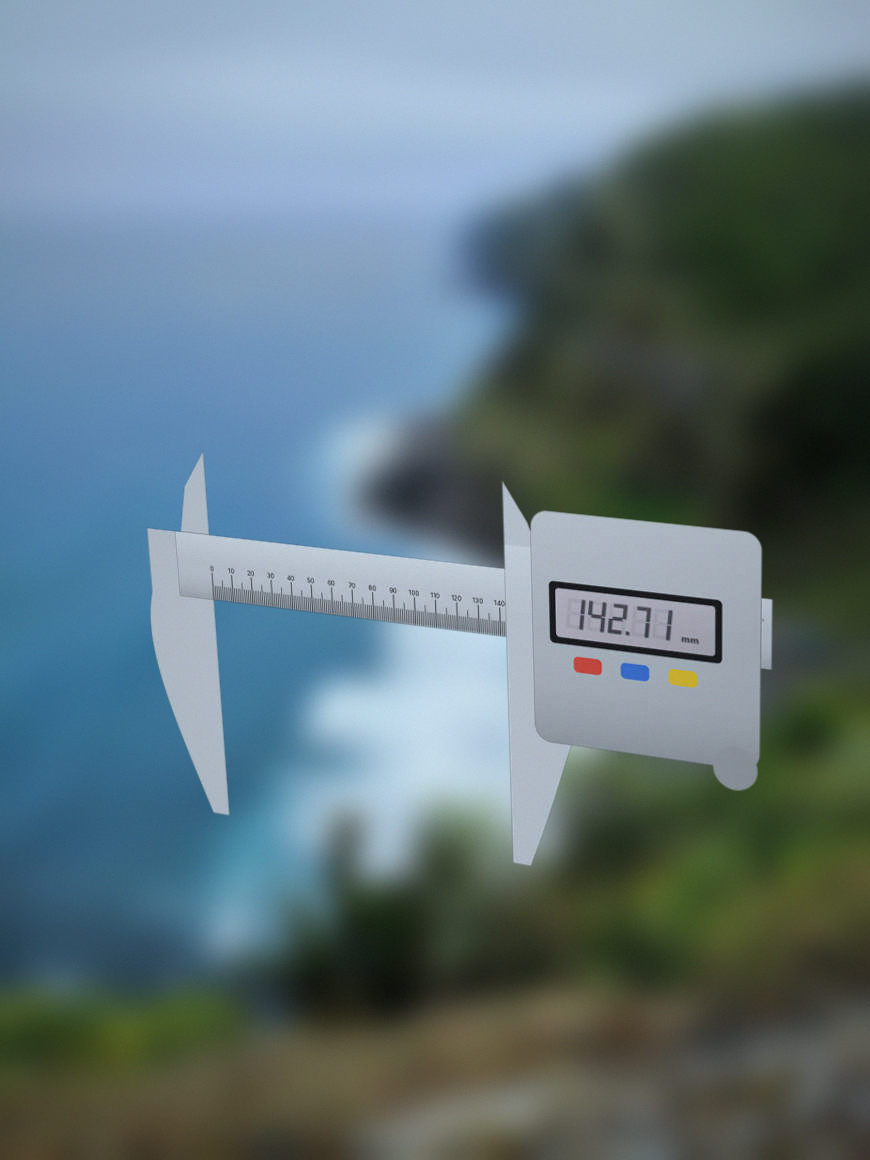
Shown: 142.71; mm
